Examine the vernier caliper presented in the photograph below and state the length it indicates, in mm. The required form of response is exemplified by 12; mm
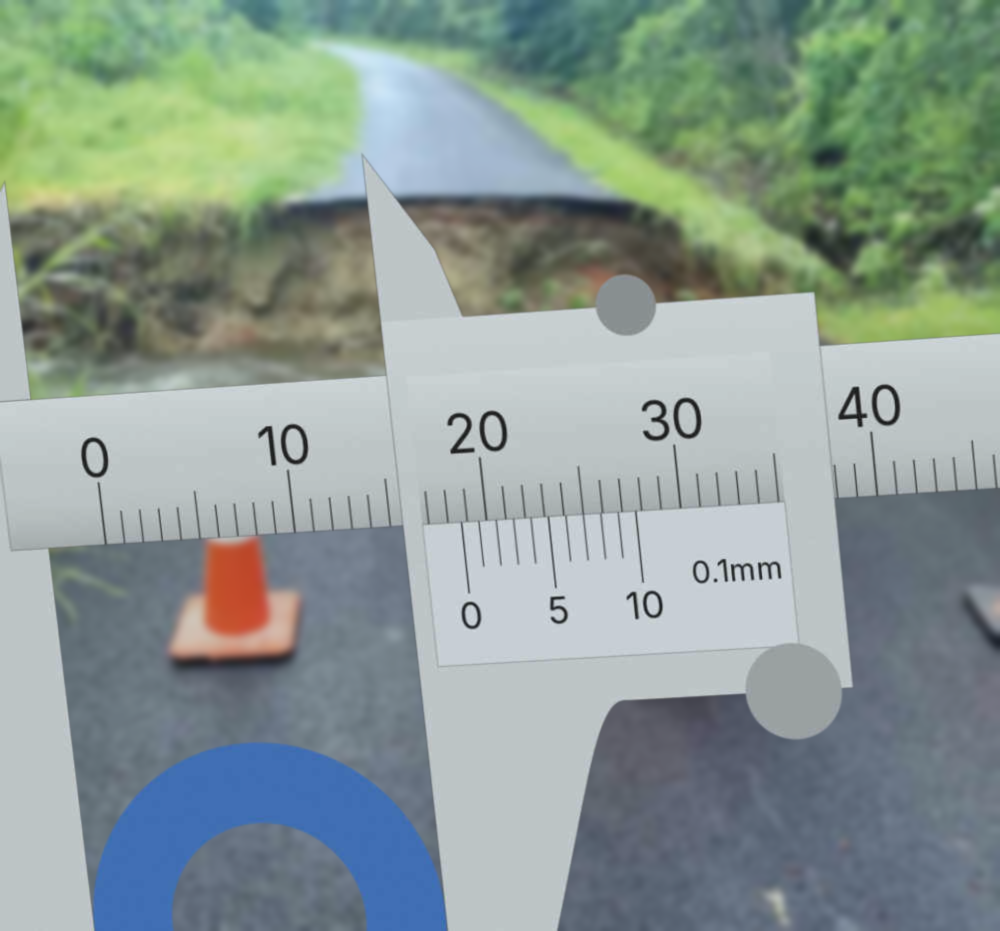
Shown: 18.7; mm
